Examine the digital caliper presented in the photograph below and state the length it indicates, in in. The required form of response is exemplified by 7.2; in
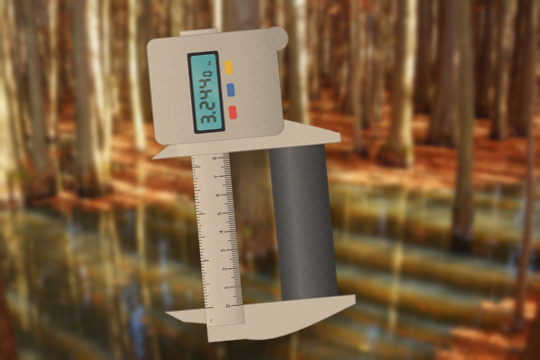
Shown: 3.2440; in
